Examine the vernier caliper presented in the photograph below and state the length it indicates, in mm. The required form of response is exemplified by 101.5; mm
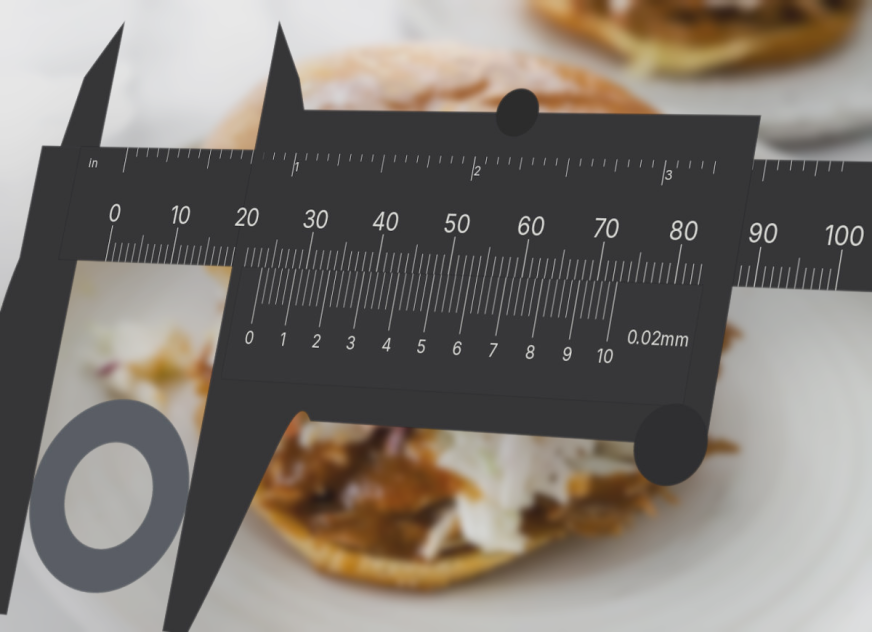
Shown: 23.6; mm
